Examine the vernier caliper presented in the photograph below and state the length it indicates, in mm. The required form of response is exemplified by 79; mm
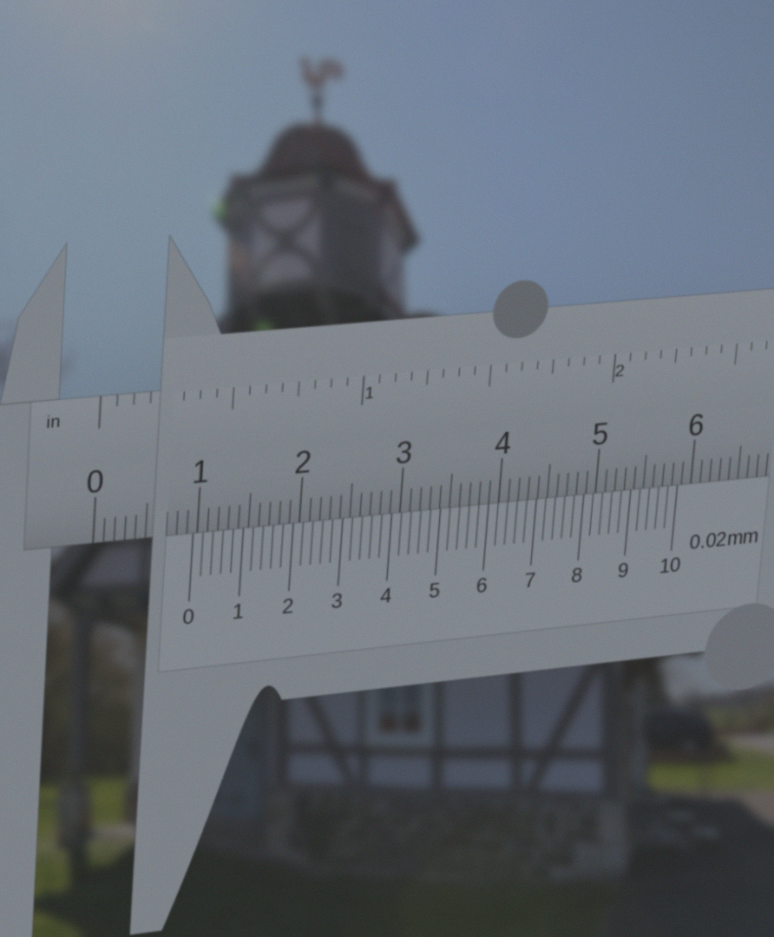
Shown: 9.6; mm
